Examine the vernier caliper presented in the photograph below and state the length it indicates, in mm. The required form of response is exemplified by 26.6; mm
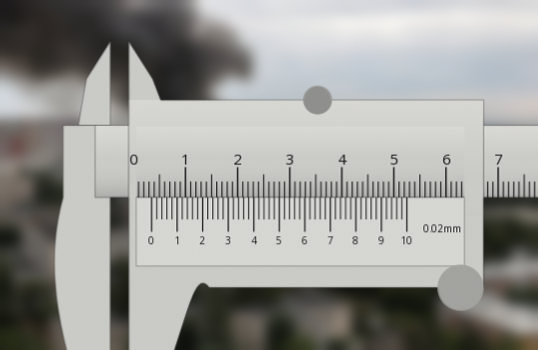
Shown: 3.5; mm
